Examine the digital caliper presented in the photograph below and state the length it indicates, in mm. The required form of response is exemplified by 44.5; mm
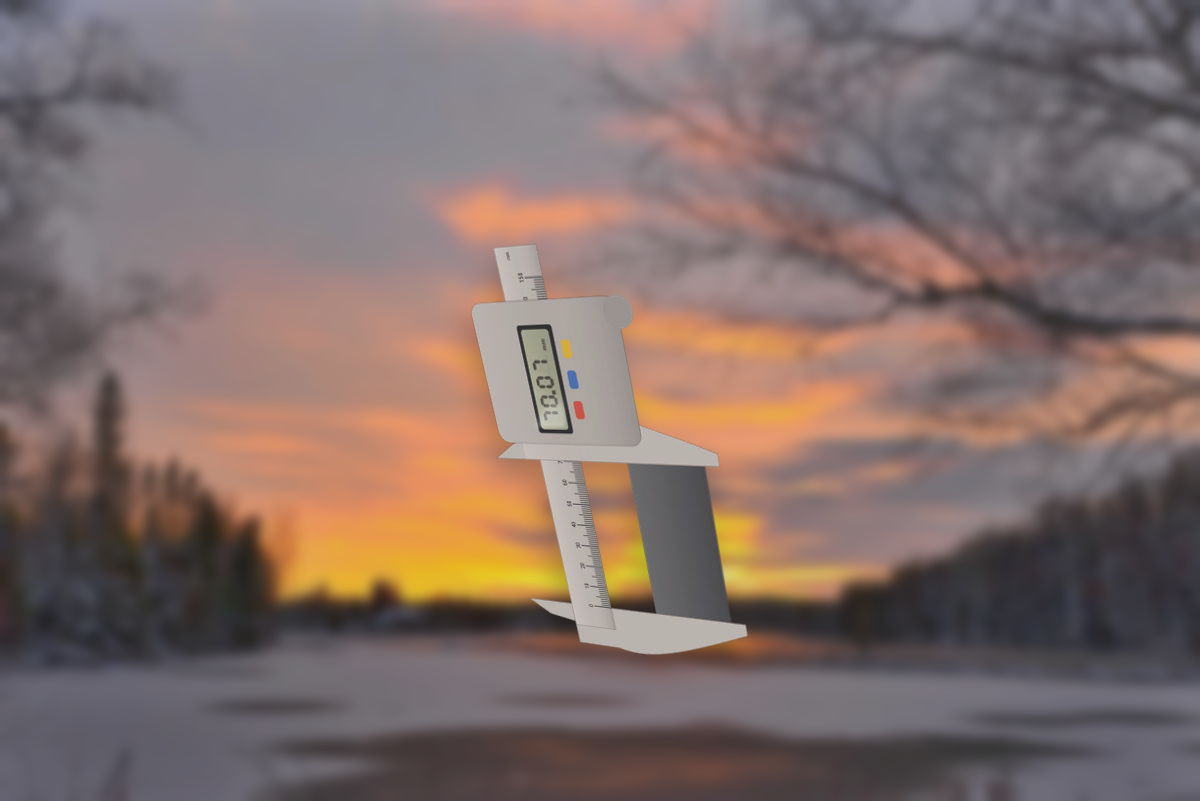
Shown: 70.07; mm
